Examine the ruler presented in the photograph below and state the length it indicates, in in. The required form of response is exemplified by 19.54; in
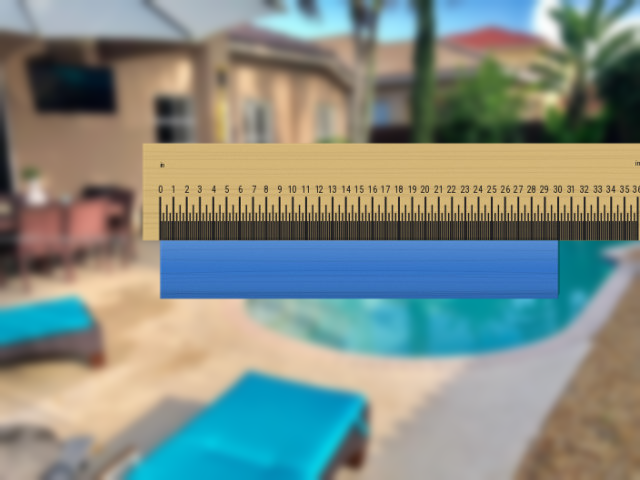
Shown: 30; in
